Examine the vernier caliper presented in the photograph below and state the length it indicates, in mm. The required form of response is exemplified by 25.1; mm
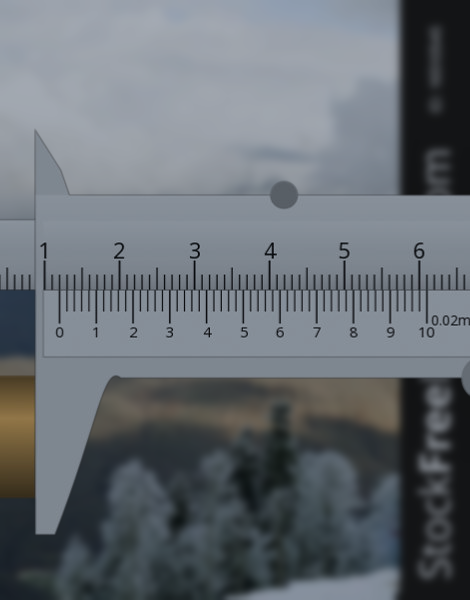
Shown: 12.0; mm
